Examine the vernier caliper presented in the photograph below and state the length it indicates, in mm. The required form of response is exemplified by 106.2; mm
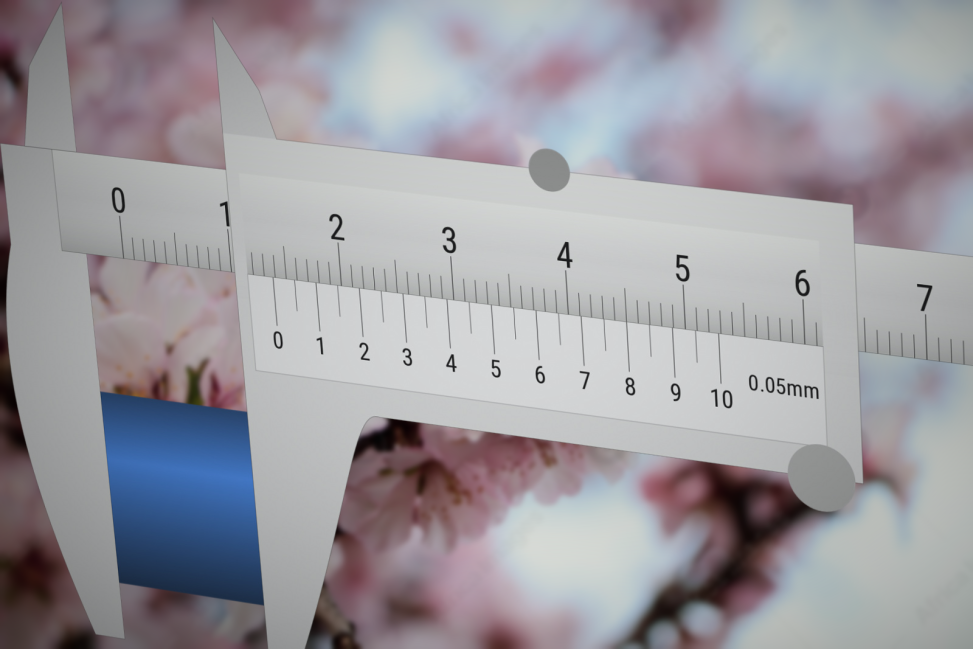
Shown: 13.8; mm
